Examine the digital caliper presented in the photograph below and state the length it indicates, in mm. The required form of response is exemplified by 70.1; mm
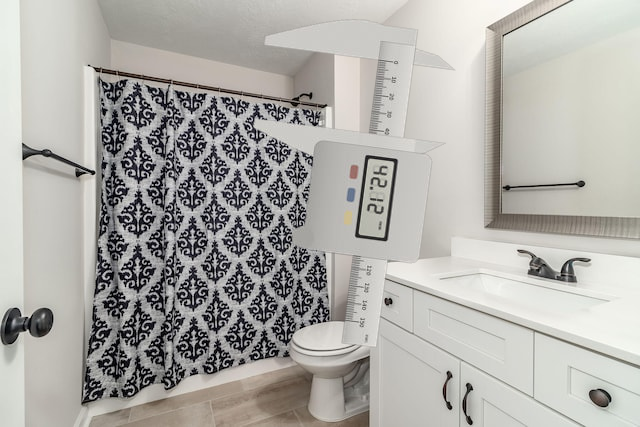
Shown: 42.12; mm
